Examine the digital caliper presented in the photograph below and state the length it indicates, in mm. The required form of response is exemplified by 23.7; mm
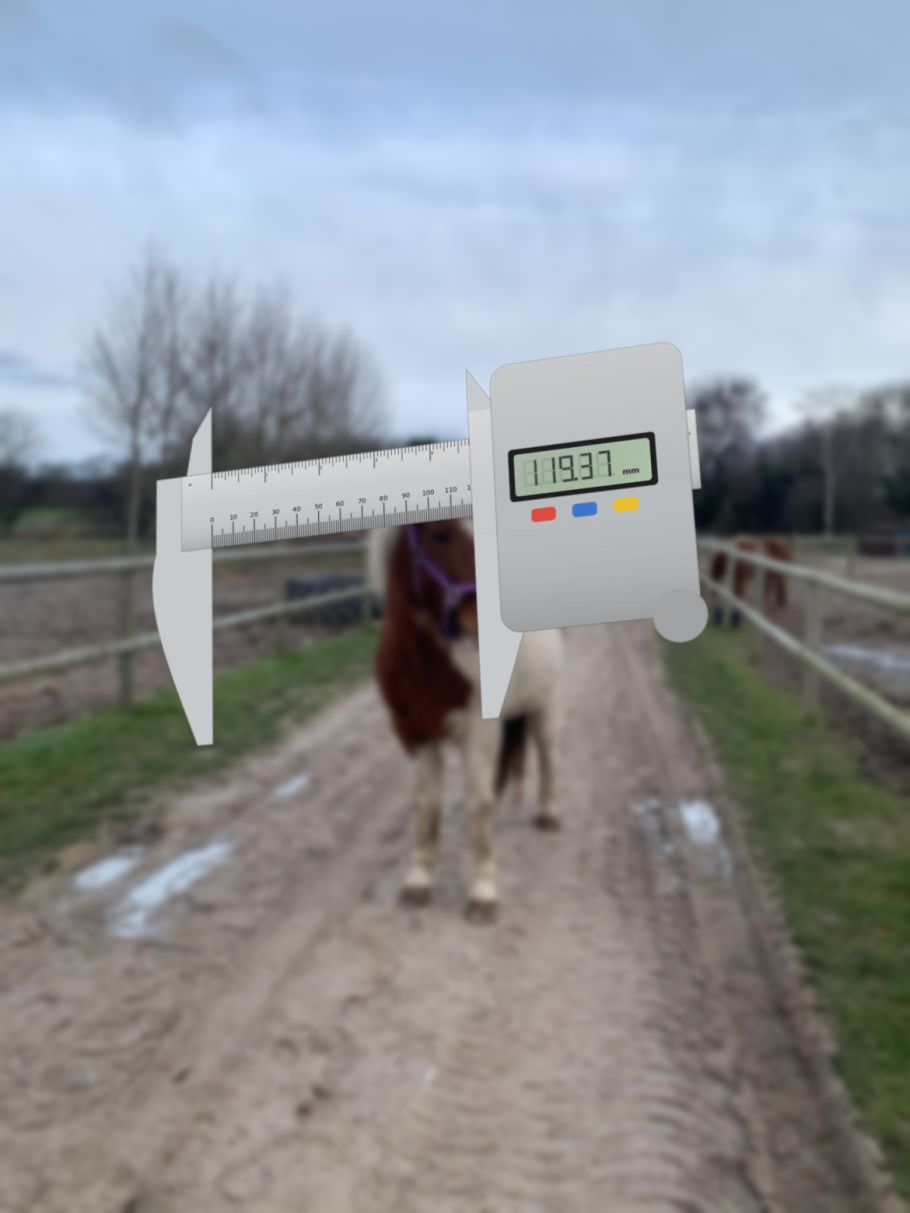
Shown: 119.37; mm
